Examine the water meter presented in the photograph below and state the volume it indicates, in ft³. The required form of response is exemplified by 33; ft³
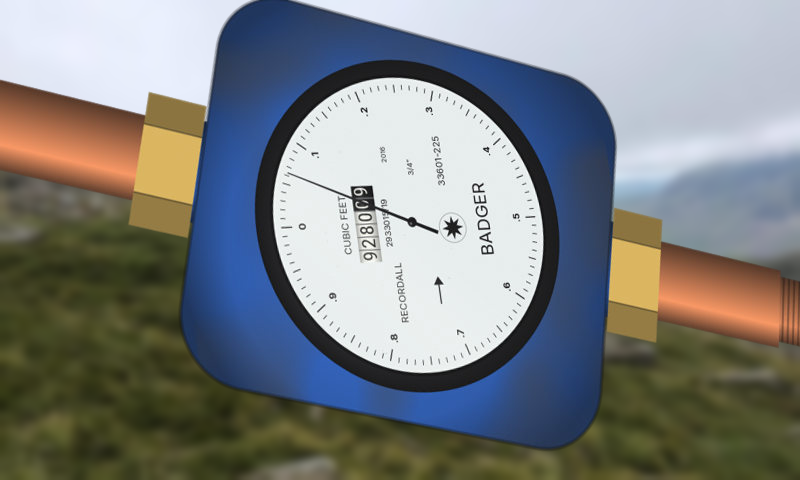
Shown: 928009.06; ft³
